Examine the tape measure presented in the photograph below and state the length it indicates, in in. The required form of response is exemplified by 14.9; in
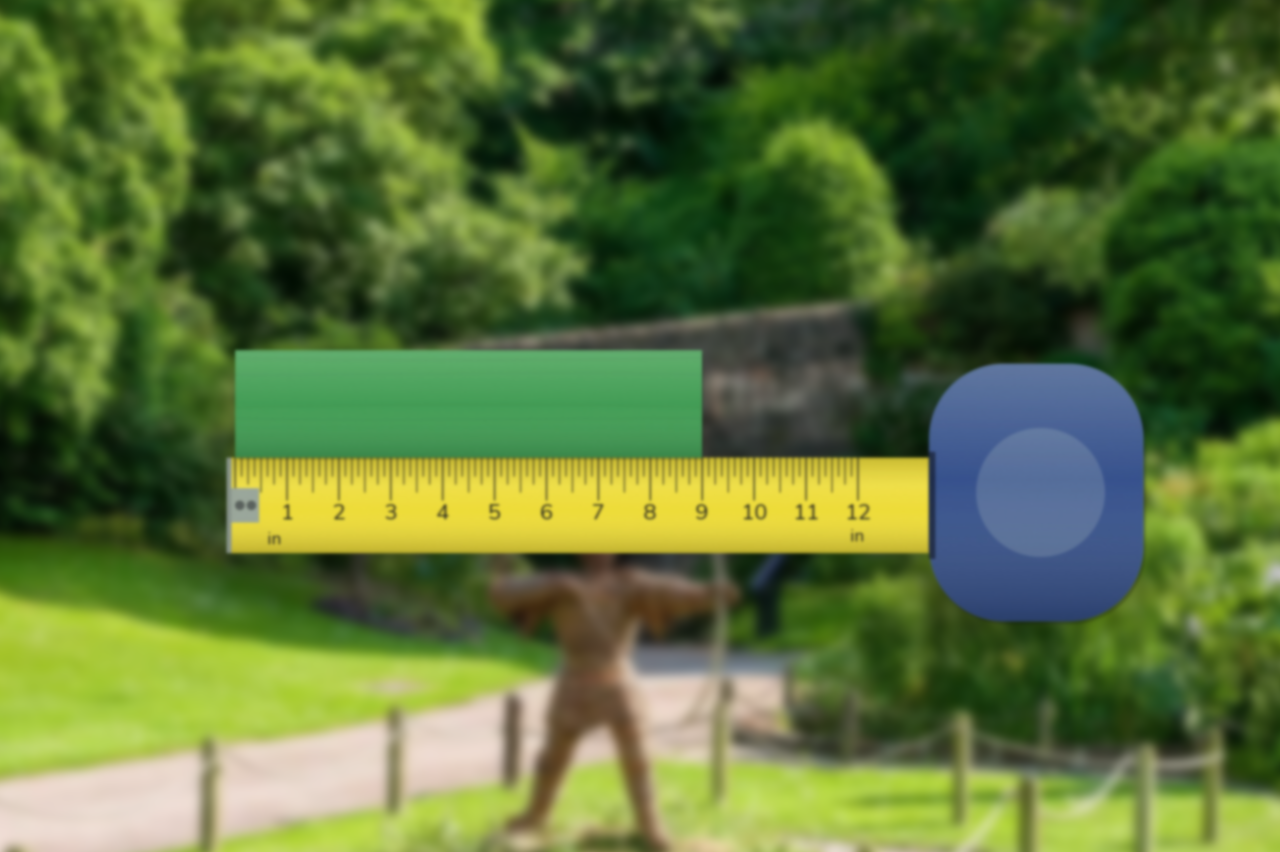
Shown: 9; in
